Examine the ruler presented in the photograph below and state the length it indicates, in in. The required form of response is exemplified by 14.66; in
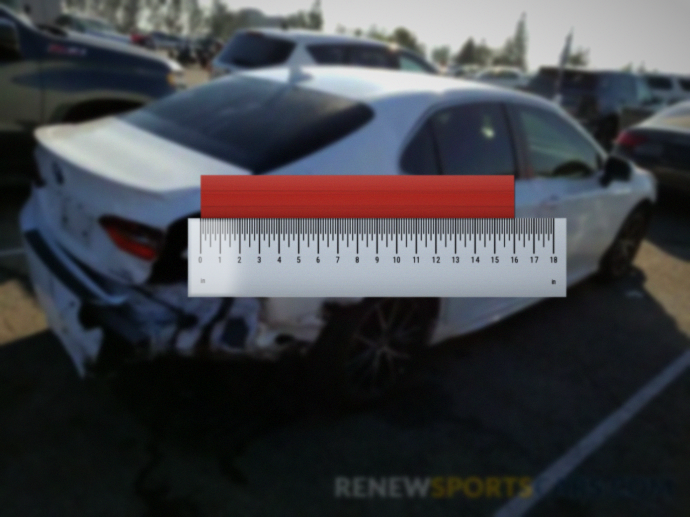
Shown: 16; in
